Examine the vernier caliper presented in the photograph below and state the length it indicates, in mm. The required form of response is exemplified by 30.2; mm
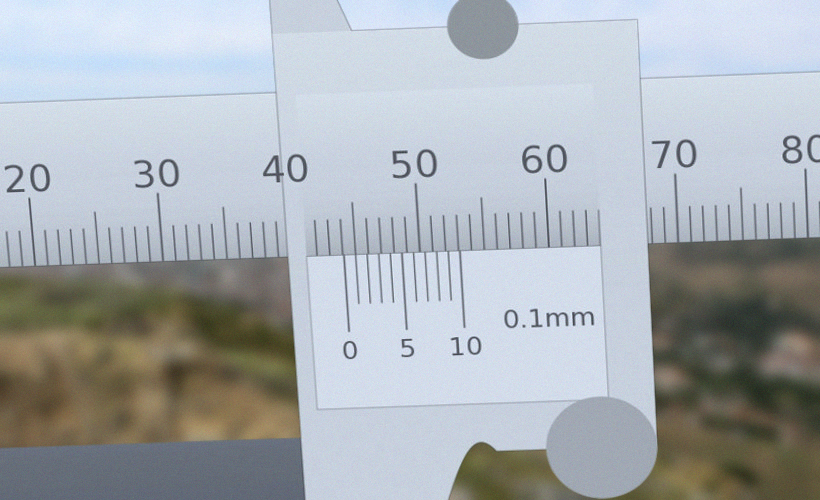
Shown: 44.1; mm
